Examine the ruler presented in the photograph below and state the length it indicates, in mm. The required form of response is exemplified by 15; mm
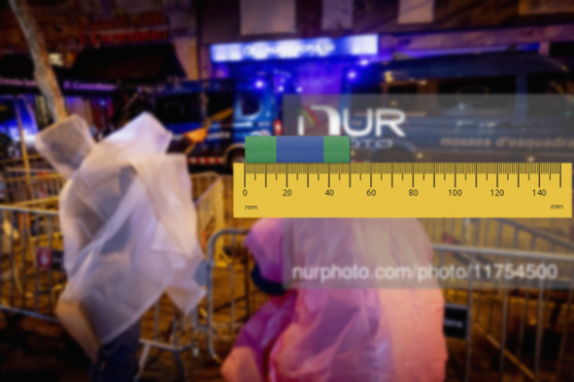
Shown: 50; mm
